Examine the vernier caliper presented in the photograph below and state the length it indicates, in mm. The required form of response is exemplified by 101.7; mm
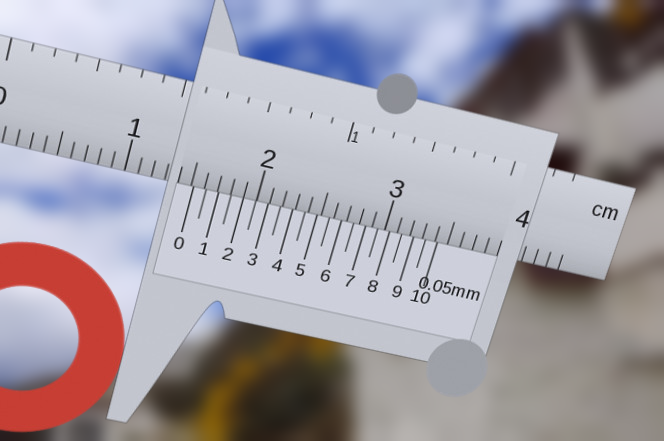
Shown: 15.2; mm
